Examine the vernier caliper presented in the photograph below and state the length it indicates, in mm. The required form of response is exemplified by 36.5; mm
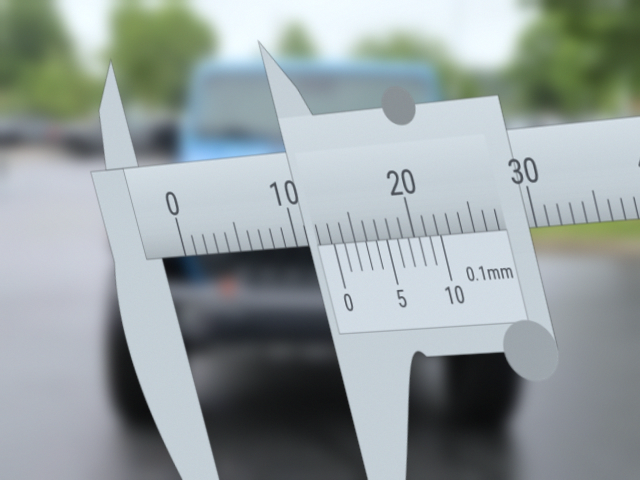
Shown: 13.2; mm
